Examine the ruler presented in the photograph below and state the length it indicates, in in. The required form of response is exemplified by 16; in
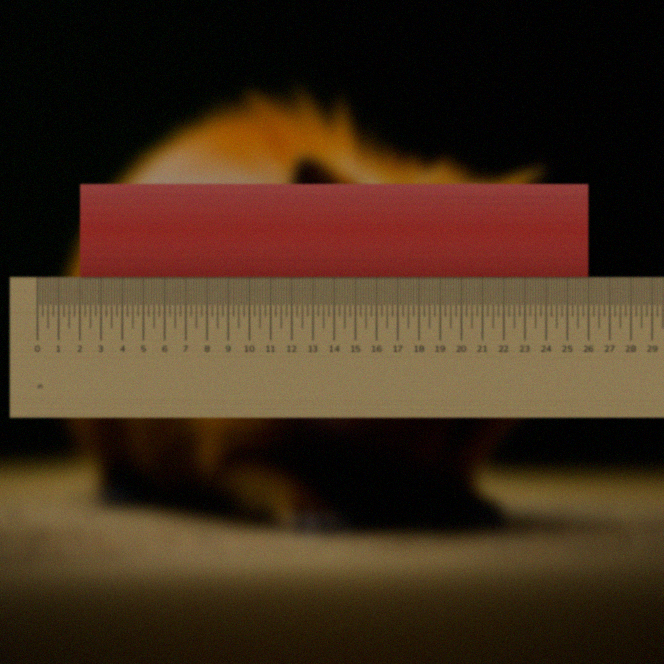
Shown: 24; in
